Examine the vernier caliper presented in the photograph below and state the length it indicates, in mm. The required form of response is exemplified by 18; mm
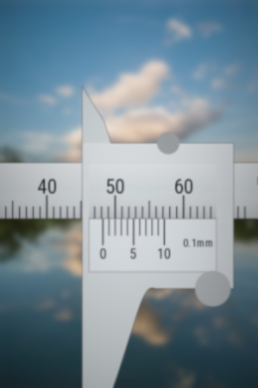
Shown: 48.2; mm
